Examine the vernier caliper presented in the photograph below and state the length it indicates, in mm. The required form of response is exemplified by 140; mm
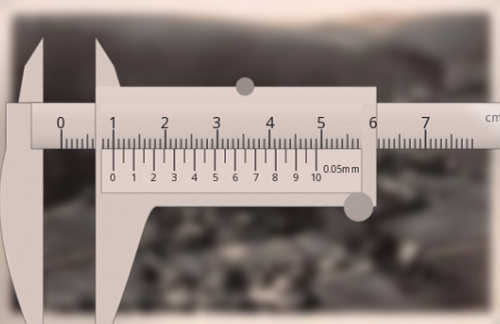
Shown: 10.0; mm
